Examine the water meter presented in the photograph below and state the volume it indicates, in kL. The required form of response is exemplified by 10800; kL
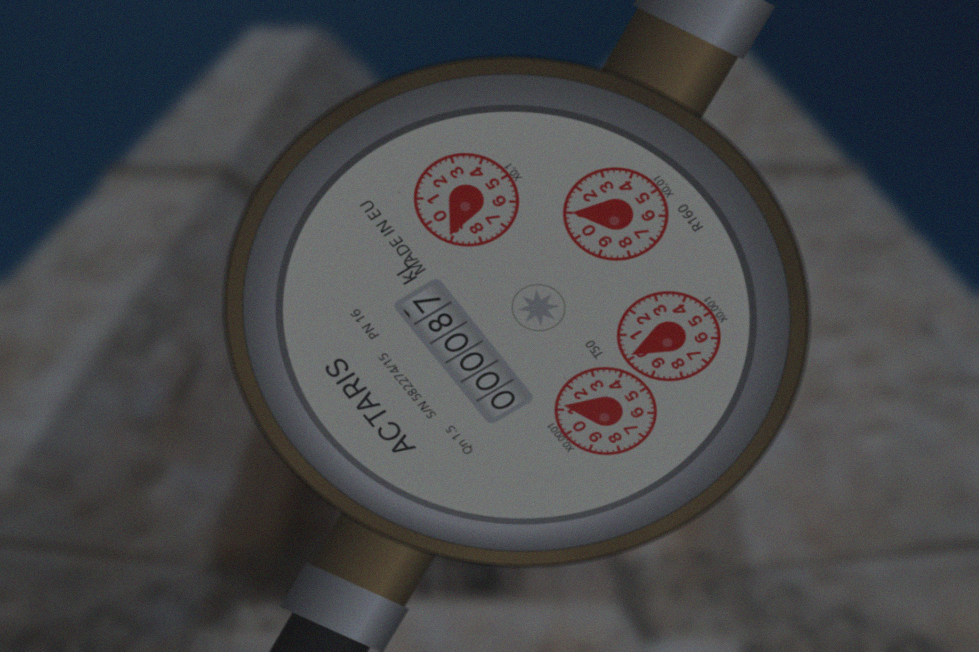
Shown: 86.9101; kL
